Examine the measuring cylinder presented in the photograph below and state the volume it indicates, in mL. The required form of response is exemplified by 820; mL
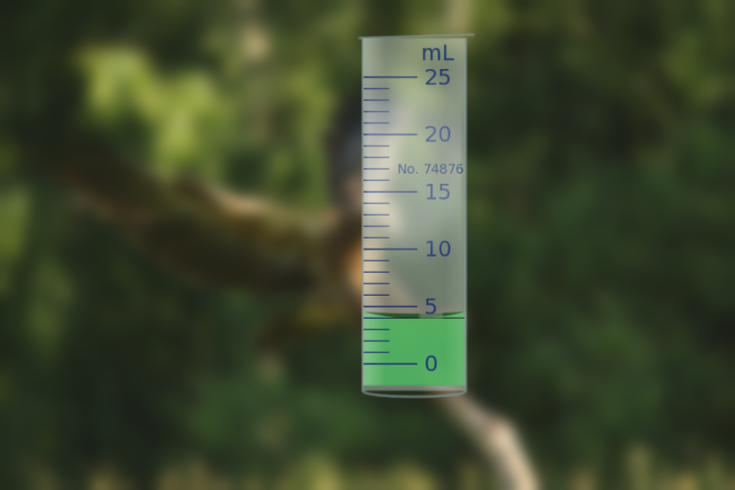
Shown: 4; mL
